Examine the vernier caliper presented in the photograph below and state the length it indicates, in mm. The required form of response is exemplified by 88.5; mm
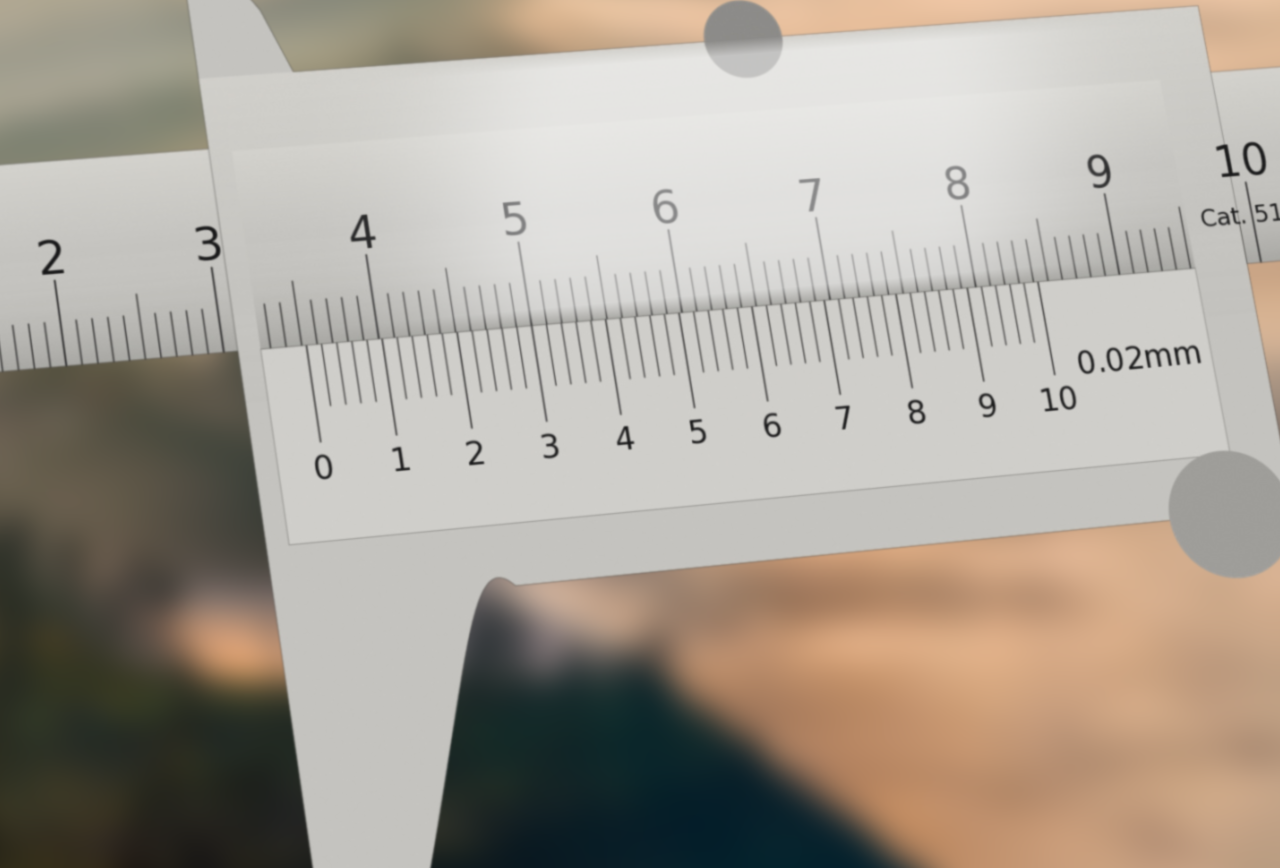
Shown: 35.3; mm
